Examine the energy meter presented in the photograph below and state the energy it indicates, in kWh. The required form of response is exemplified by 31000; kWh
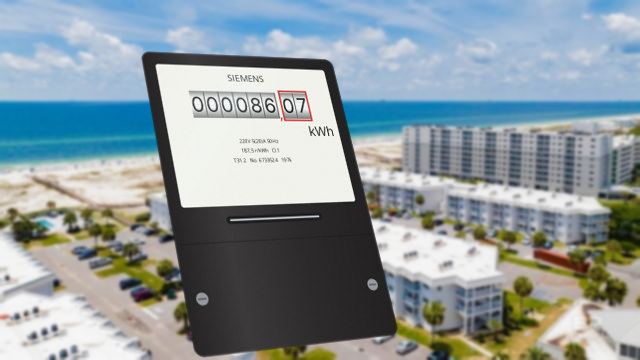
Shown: 86.07; kWh
